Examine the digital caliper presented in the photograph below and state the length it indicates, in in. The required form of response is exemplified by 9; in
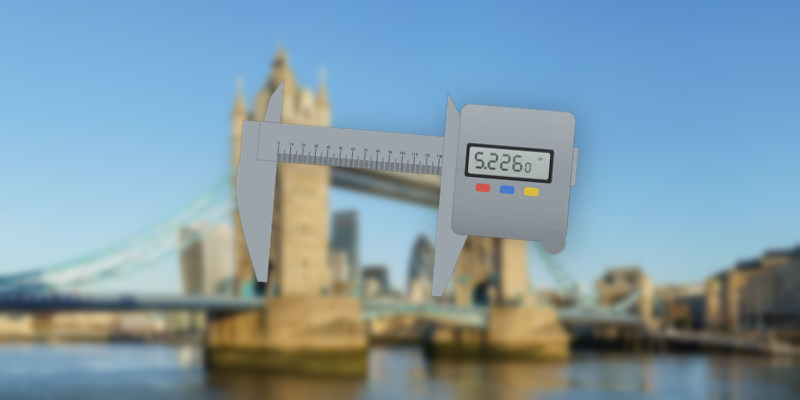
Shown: 5.2260; in
